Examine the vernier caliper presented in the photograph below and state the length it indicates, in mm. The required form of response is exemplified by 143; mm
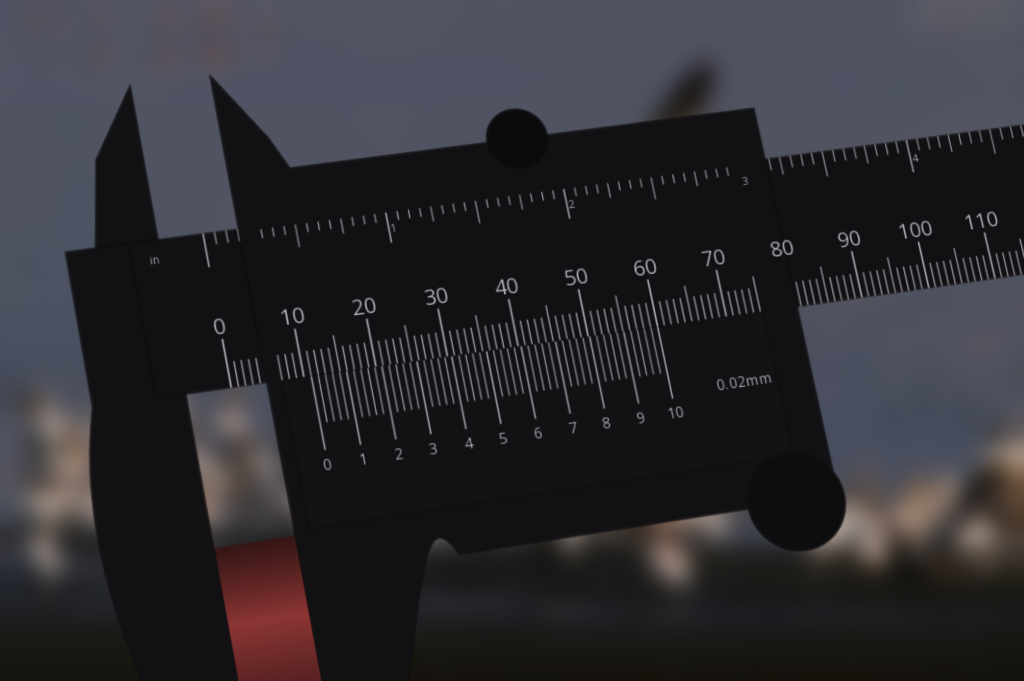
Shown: 11.0; mm
